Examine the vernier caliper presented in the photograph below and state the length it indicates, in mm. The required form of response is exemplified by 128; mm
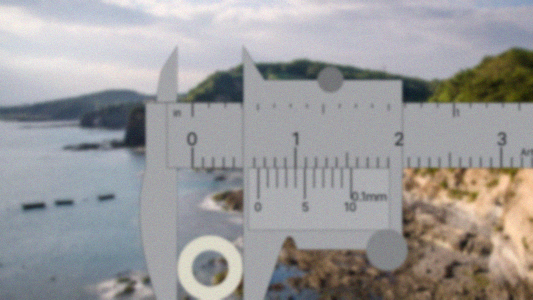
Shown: 6.4; mm
